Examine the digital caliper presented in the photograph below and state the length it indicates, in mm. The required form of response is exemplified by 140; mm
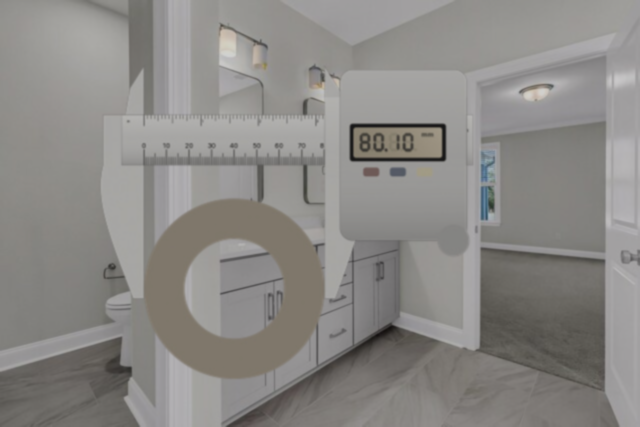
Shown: 80.10; mm
